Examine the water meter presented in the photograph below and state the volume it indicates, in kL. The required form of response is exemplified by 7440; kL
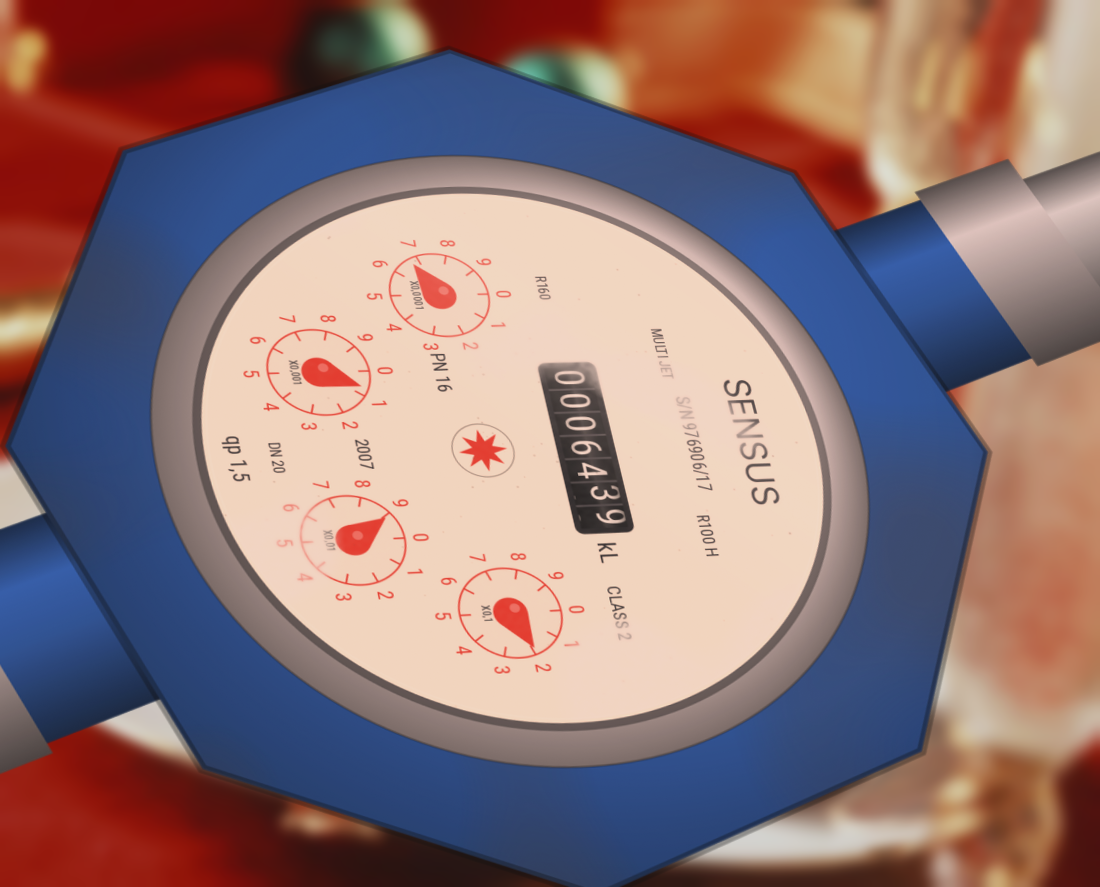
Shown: 6439.1906; kL
